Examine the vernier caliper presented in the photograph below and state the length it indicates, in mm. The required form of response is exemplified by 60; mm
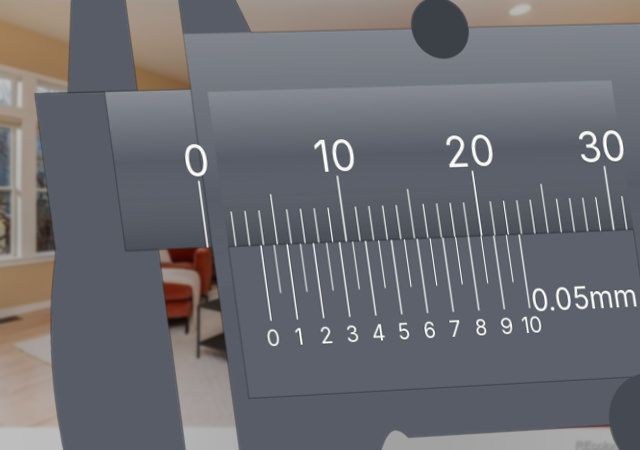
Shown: 3.8; mm
